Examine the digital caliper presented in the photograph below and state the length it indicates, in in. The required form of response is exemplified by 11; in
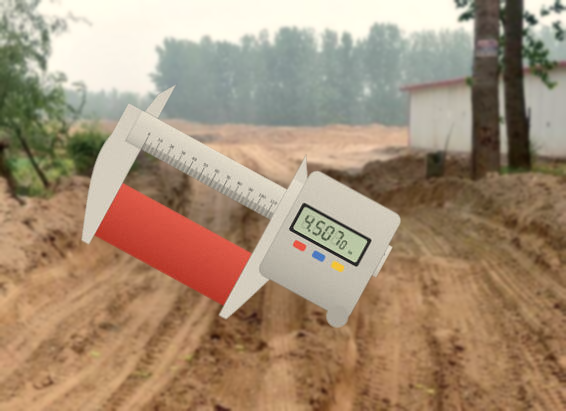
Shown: 4.5070; in
